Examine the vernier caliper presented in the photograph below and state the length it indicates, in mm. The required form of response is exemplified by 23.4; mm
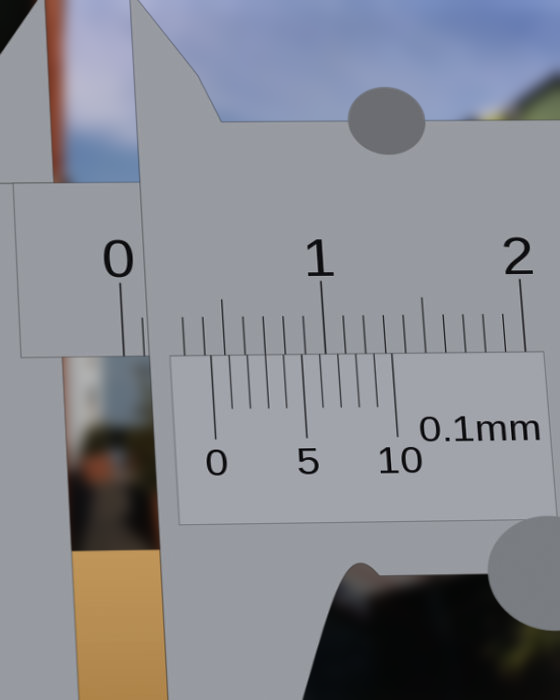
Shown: 4.3; mm
